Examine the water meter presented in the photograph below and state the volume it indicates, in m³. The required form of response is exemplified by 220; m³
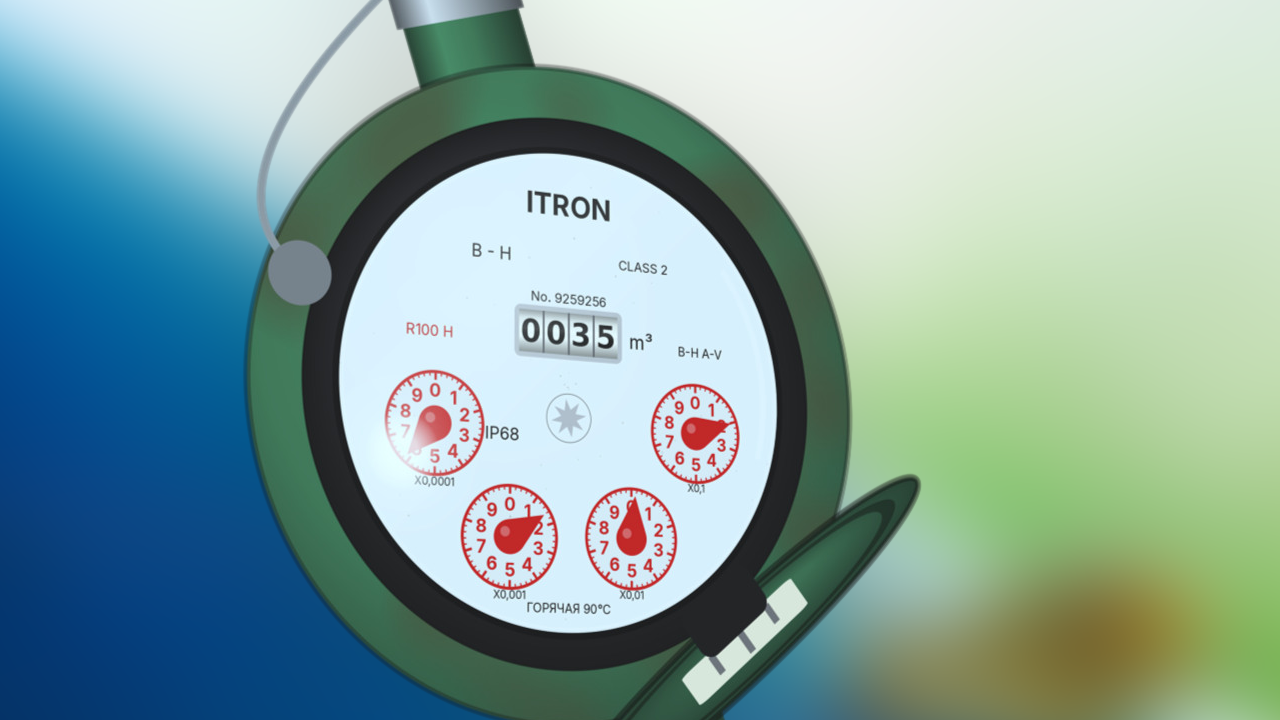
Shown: 35.2016; m³
